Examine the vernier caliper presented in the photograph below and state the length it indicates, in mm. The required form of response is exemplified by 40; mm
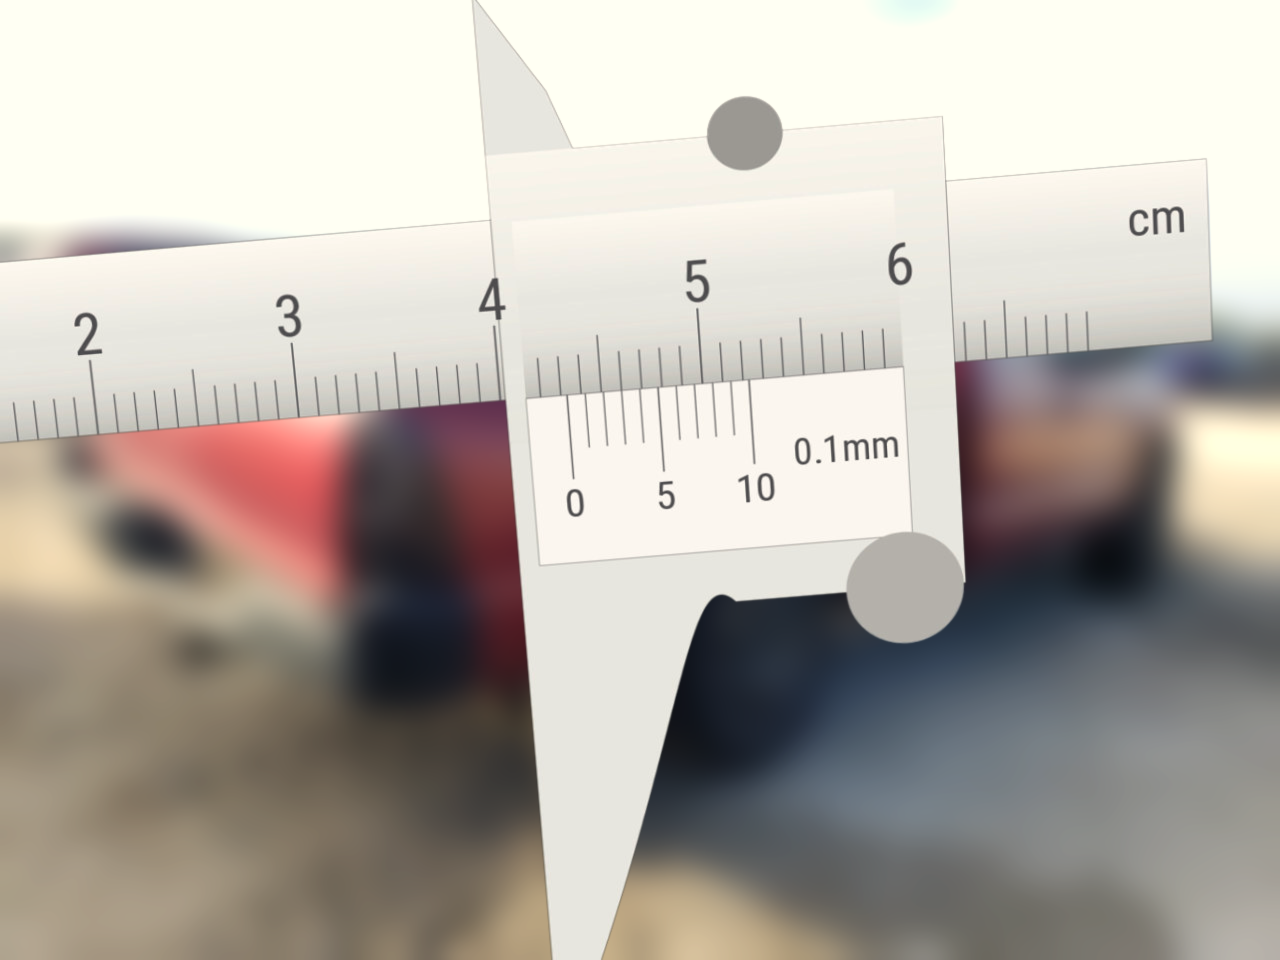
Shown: 43.3; mm
